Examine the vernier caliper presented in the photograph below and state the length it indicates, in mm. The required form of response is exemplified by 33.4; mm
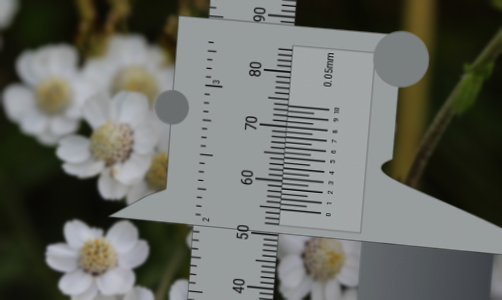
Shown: 54.8; mm
